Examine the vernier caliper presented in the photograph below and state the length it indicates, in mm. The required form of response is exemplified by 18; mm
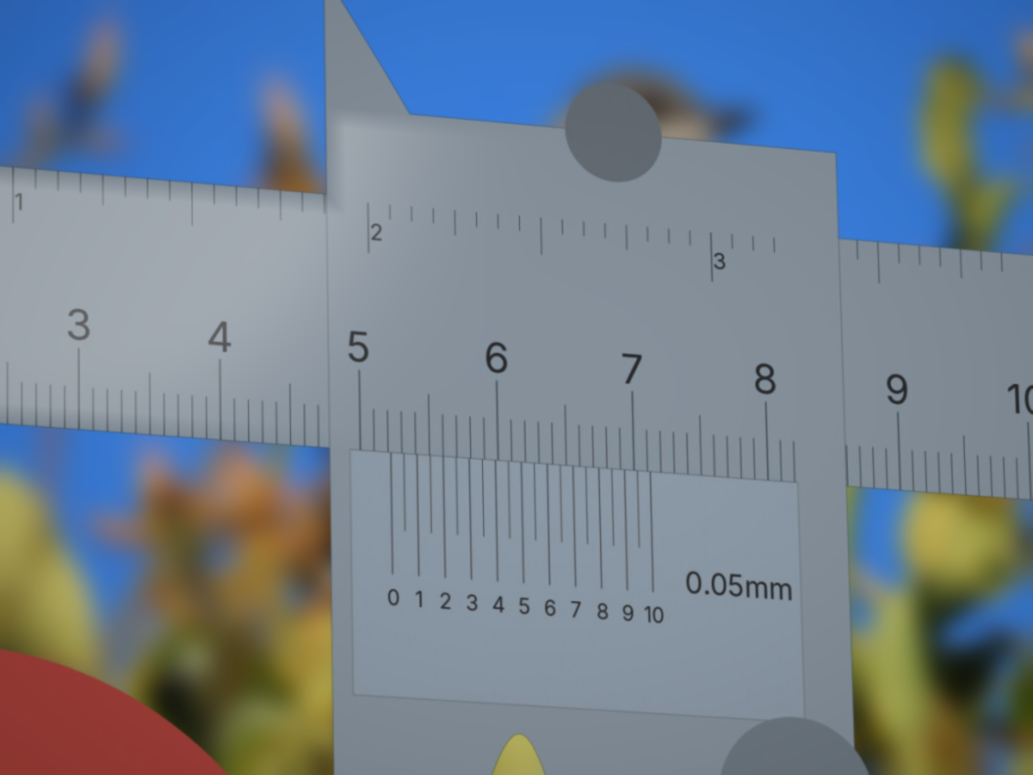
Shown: 52.2; mm
